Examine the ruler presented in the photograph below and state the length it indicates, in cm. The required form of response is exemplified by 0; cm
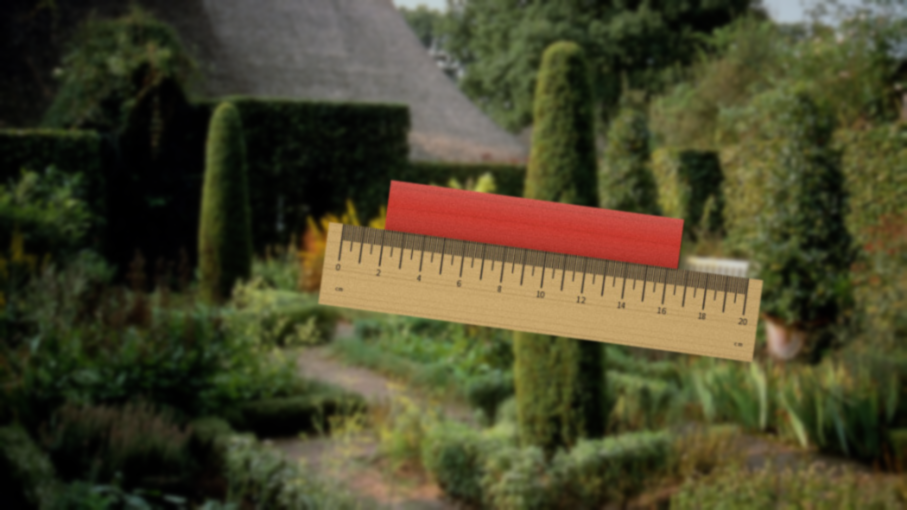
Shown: 14.5; cm
